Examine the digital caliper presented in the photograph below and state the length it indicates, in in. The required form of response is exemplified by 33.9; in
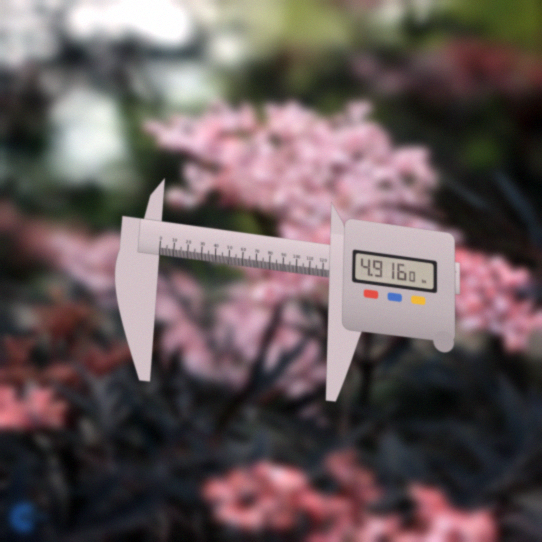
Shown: 4.9160; in
